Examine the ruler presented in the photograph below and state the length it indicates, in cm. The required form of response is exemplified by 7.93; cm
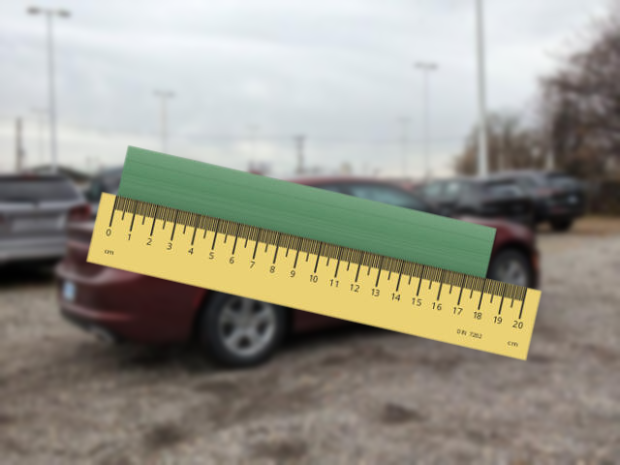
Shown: 18; cm
